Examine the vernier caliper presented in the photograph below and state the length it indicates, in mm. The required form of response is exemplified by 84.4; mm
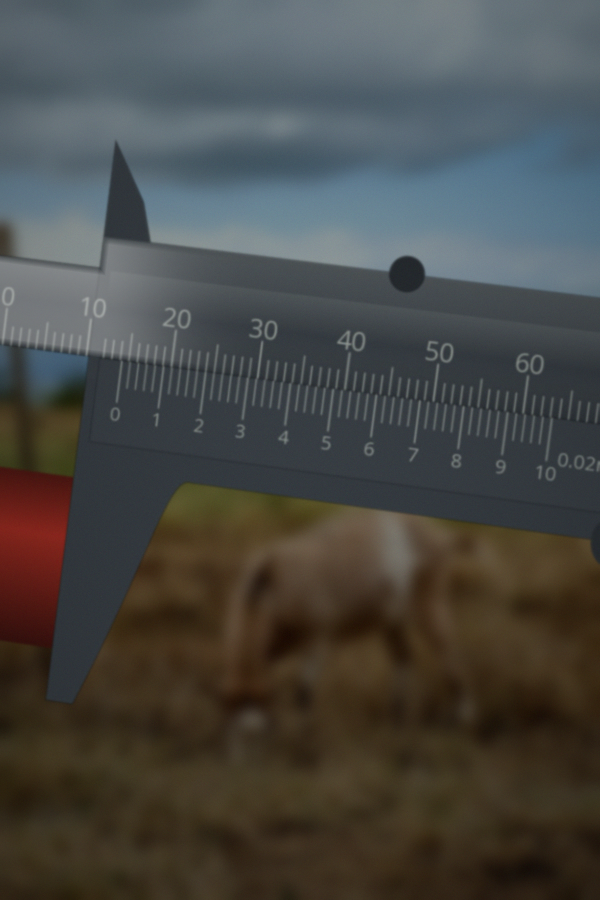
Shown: 14.2; mm
